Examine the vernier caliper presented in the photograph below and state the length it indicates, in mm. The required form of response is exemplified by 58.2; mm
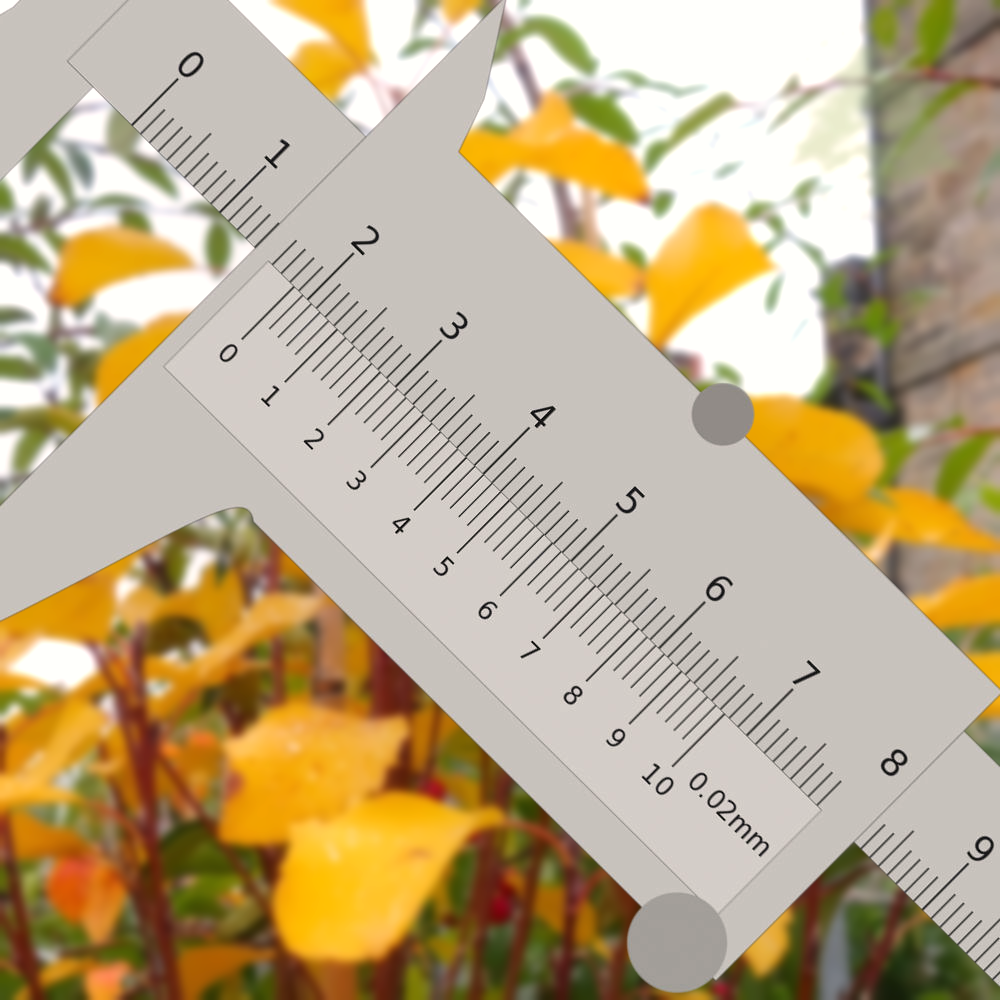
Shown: 18.5; mm
